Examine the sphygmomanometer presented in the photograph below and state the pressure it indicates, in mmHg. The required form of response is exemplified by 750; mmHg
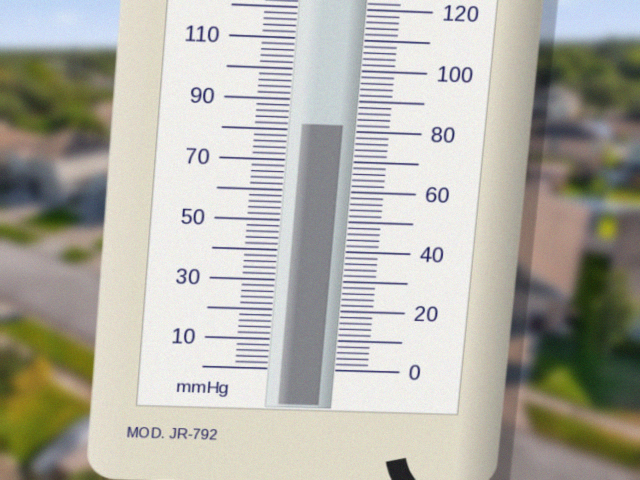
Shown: 82; mmHg
